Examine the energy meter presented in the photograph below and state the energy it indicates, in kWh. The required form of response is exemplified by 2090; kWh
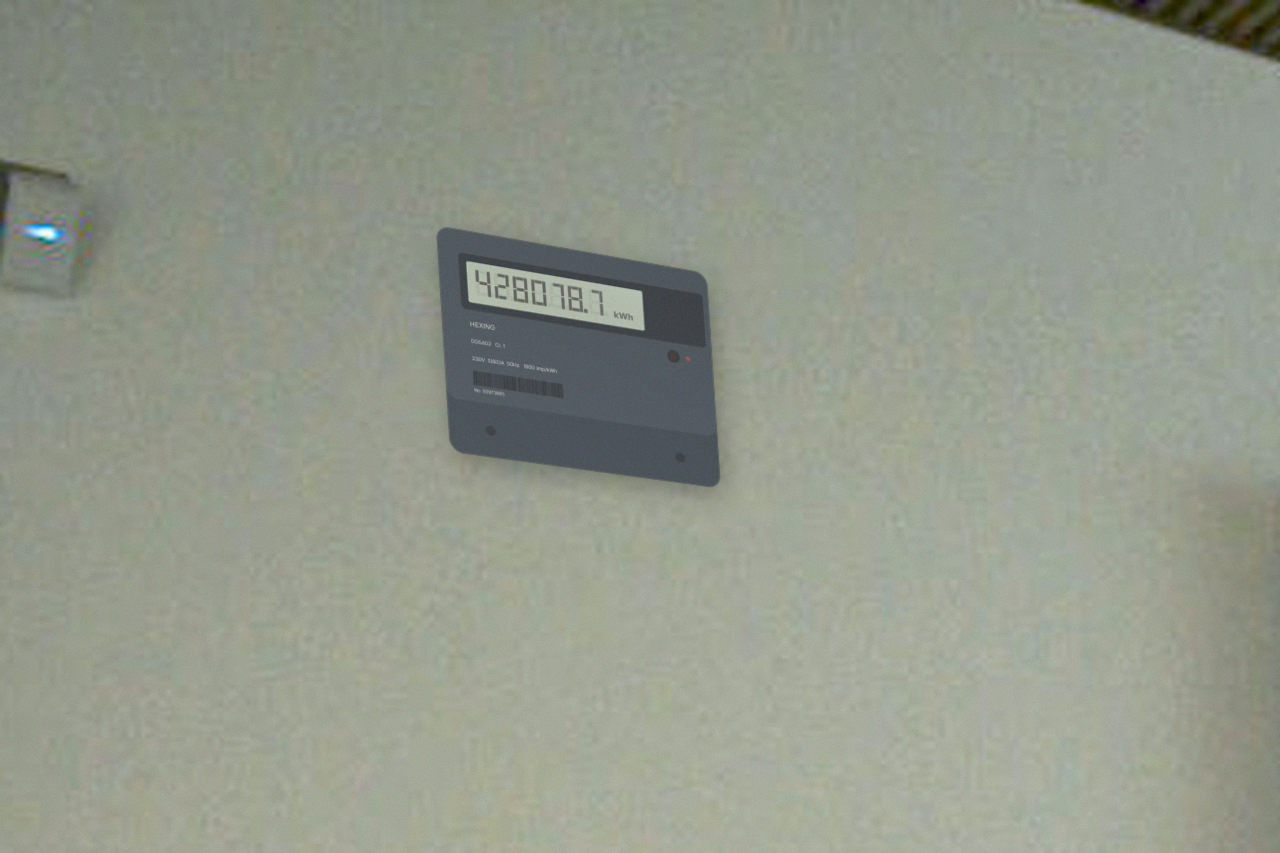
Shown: 428078.7; kWh
